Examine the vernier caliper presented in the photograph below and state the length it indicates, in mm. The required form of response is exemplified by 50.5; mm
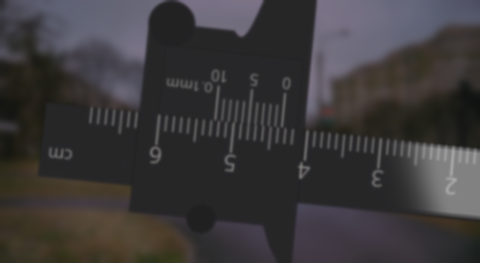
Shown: 43.5; mm
